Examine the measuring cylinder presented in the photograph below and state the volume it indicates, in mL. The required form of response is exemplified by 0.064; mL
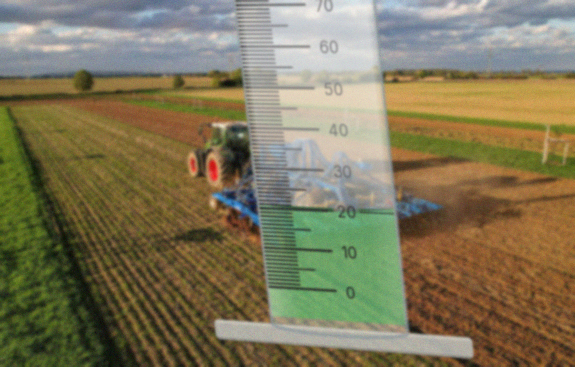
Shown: 20; mL
